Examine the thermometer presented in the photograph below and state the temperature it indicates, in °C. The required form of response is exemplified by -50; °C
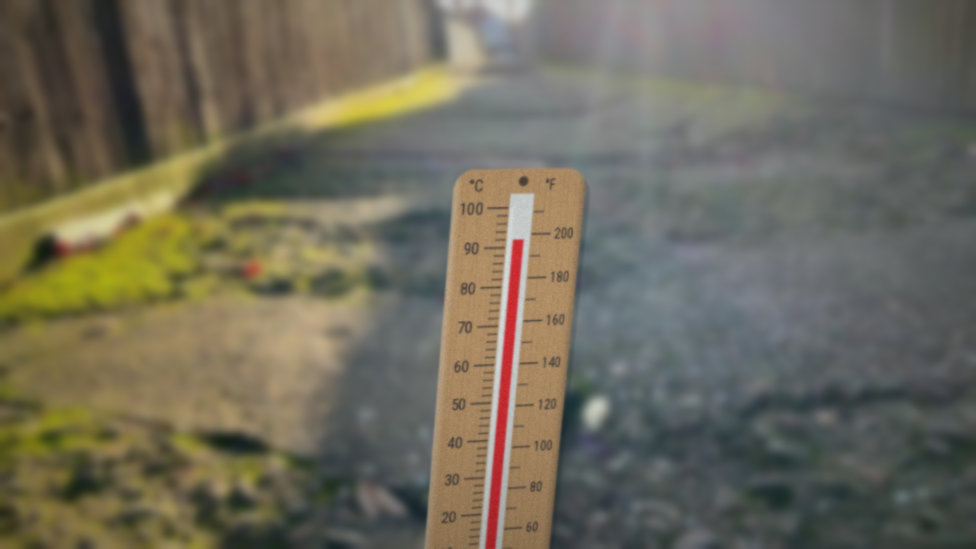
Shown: 92; °C
